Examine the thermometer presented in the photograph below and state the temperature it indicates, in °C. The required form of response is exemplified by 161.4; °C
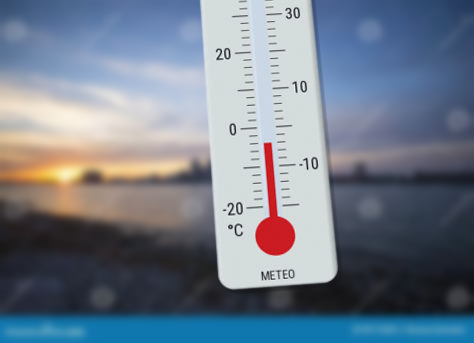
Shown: -4; °C
